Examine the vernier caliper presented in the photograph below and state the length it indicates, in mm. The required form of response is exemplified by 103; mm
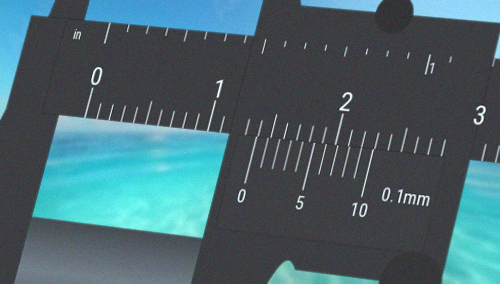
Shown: 13.9; mm
